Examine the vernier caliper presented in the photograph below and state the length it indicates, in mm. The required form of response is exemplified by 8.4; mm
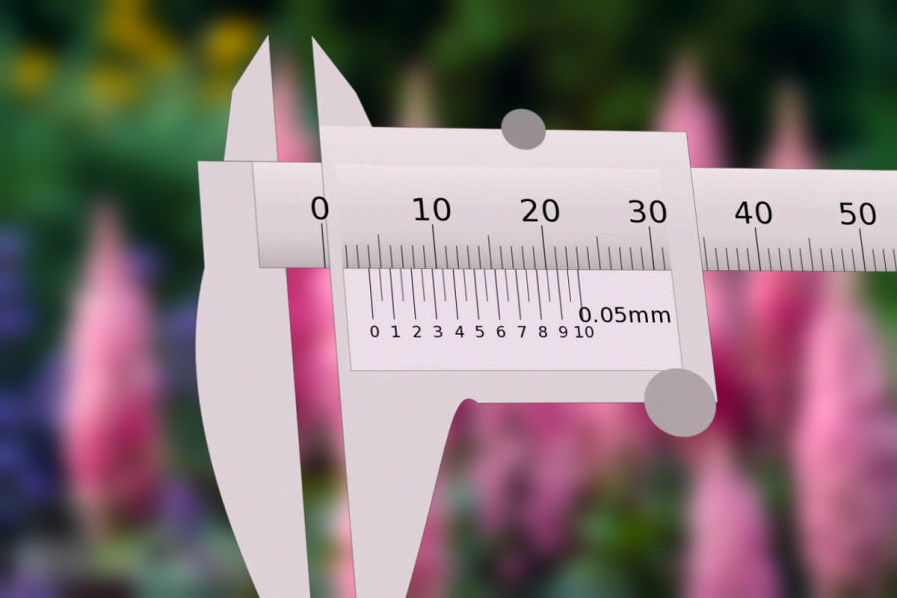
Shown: 3.9; mm
